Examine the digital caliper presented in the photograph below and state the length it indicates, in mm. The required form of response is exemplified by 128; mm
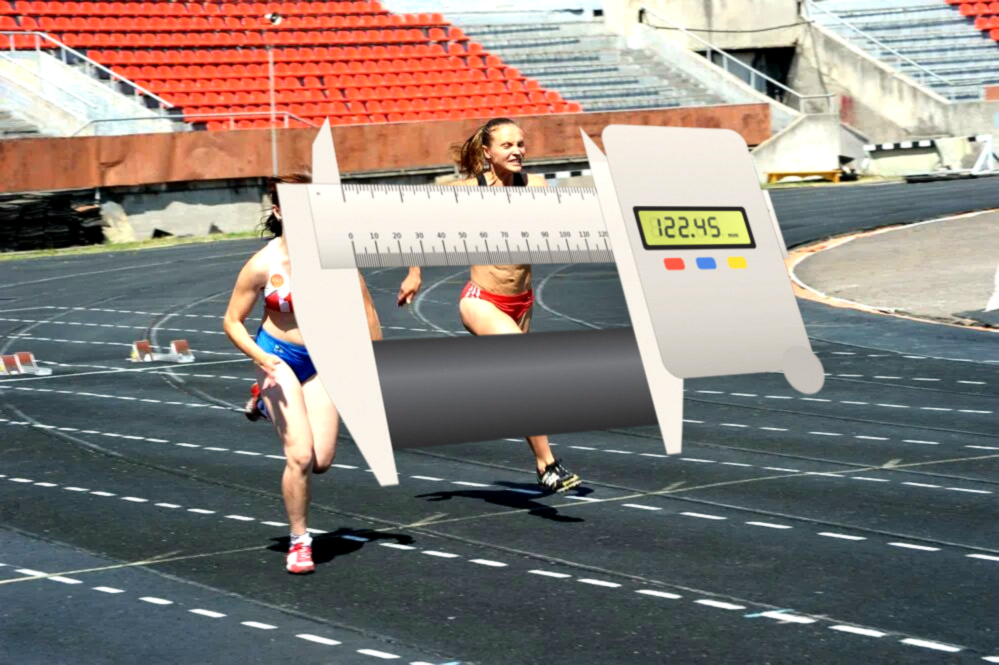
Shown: 122.45; mm
